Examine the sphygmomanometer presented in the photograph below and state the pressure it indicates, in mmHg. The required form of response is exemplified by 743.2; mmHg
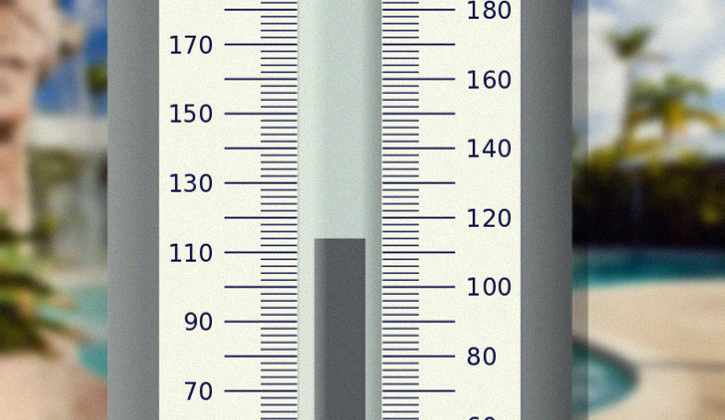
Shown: 114; mmHg
